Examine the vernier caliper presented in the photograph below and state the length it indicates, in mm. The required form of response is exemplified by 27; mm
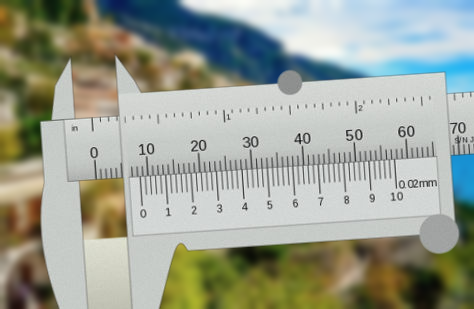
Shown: 8.5; mm
